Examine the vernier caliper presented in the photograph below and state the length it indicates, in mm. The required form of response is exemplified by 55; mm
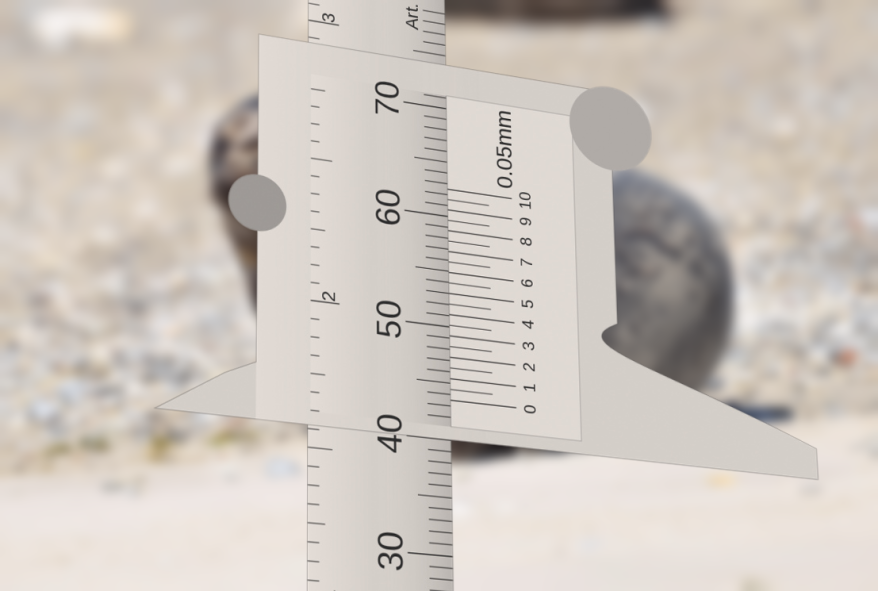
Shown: 43.5; mm
